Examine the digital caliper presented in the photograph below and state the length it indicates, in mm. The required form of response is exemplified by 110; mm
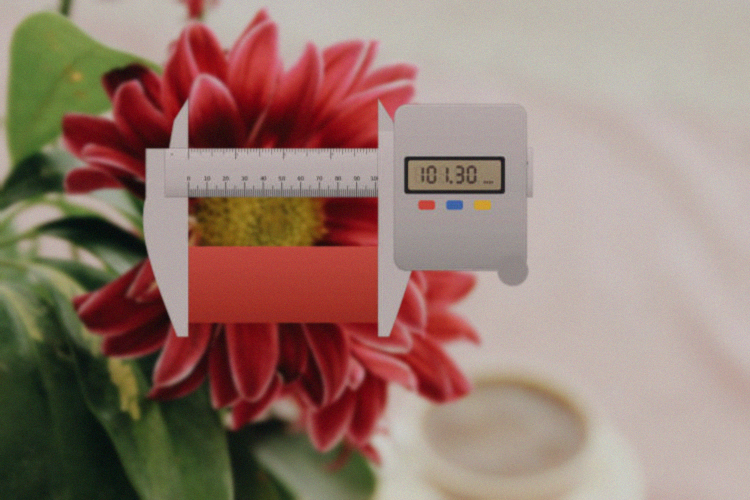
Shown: 101.30; mm
